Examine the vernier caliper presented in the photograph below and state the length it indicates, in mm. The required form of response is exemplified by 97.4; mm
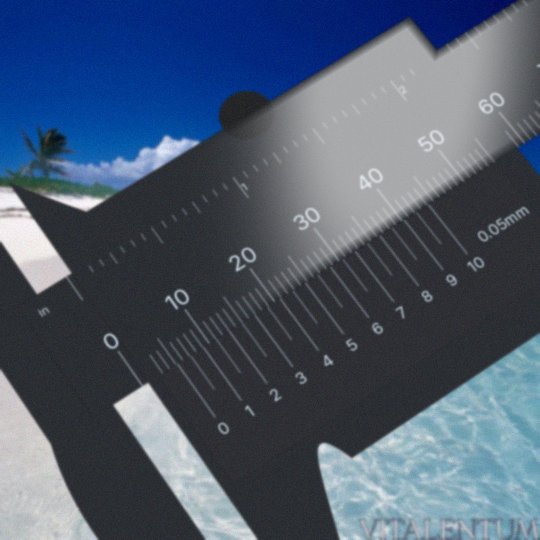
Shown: 5.2; mm
